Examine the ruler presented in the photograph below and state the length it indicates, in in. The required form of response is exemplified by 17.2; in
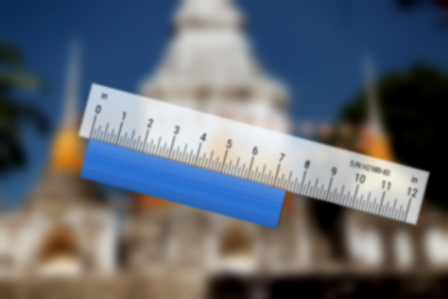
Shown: 7.5; in
